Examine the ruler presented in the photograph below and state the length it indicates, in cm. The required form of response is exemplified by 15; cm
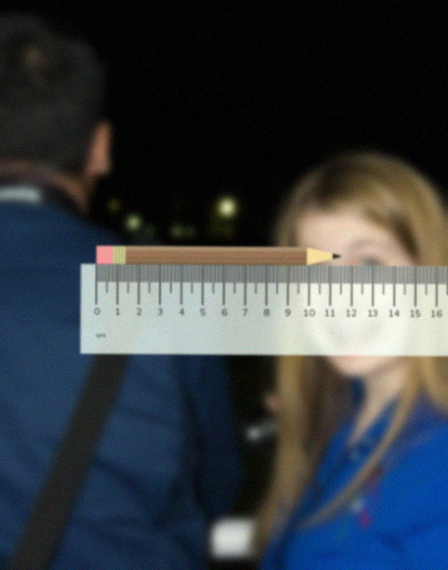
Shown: 11.5; cm
